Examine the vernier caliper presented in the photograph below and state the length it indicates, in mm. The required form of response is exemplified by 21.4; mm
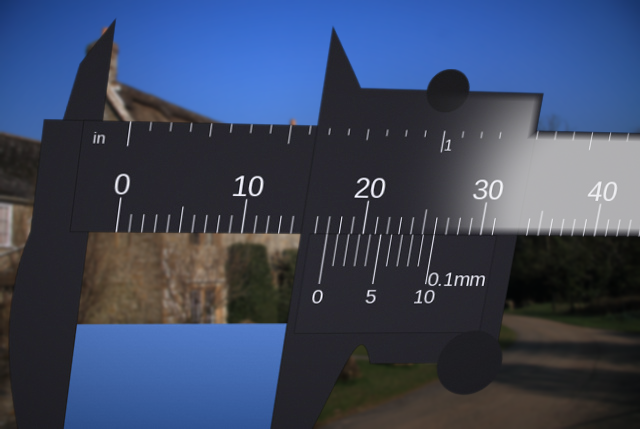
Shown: 17.0; mm
